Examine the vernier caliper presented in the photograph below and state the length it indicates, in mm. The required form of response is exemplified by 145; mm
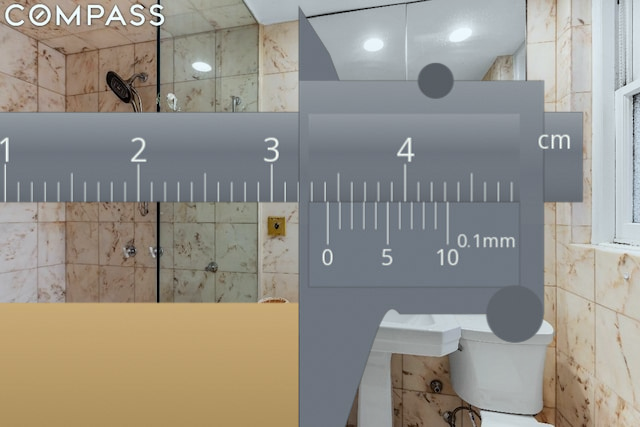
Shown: 34.2; mm
